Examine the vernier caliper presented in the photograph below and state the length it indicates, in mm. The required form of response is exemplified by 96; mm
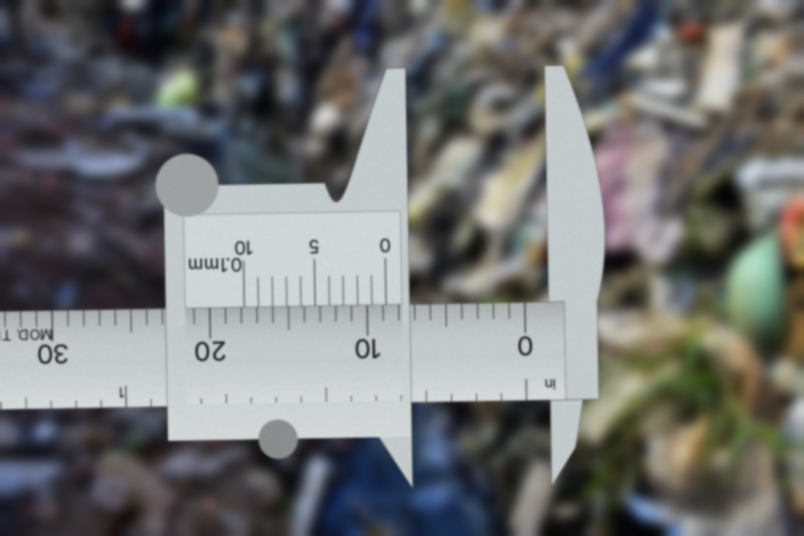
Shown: 8.8; mm
